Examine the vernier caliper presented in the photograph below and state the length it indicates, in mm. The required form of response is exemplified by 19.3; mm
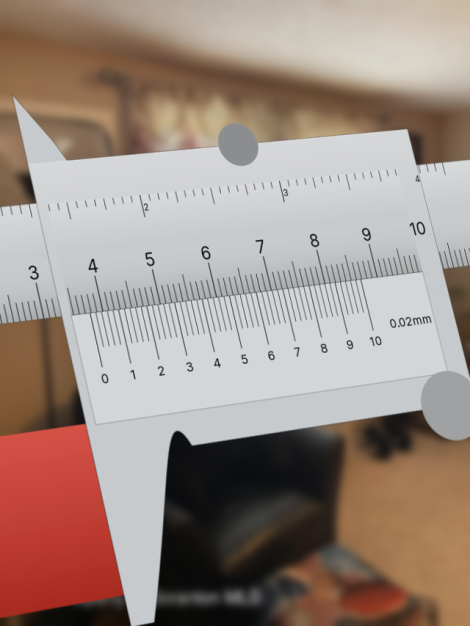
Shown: 37.8; mm
